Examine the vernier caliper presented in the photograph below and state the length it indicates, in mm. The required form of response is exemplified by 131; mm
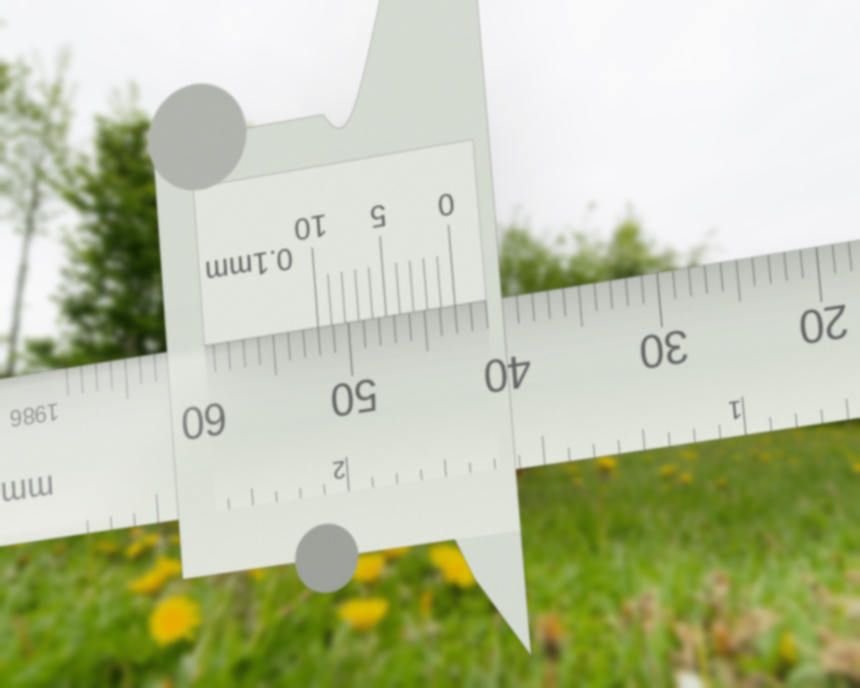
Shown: 43.0; mm
